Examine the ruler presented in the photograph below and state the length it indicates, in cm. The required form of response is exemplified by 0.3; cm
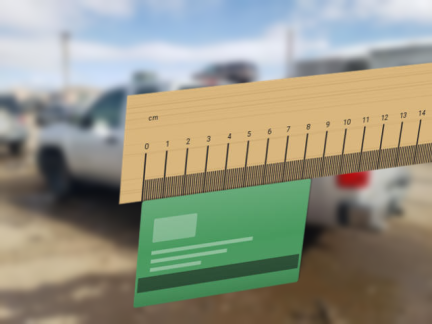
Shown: 8.5; cm
